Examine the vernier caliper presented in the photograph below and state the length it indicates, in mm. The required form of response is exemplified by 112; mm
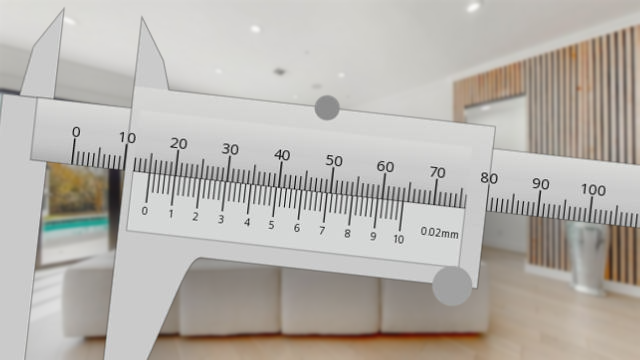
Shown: 15.0; mm
